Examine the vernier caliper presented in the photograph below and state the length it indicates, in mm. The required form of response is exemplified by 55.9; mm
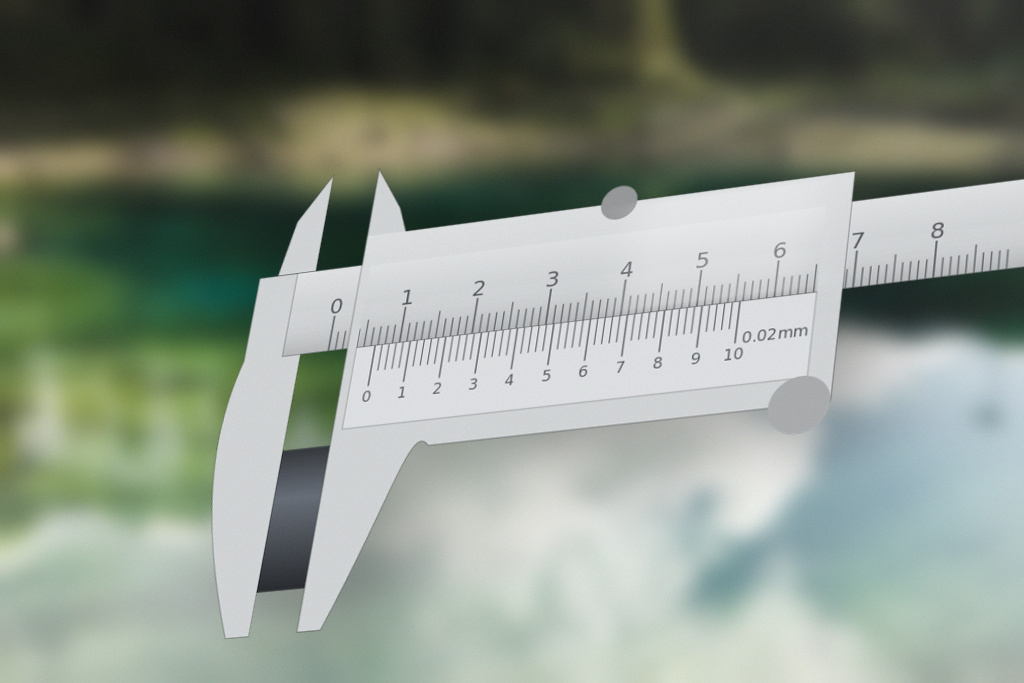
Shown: 6.6; mm
